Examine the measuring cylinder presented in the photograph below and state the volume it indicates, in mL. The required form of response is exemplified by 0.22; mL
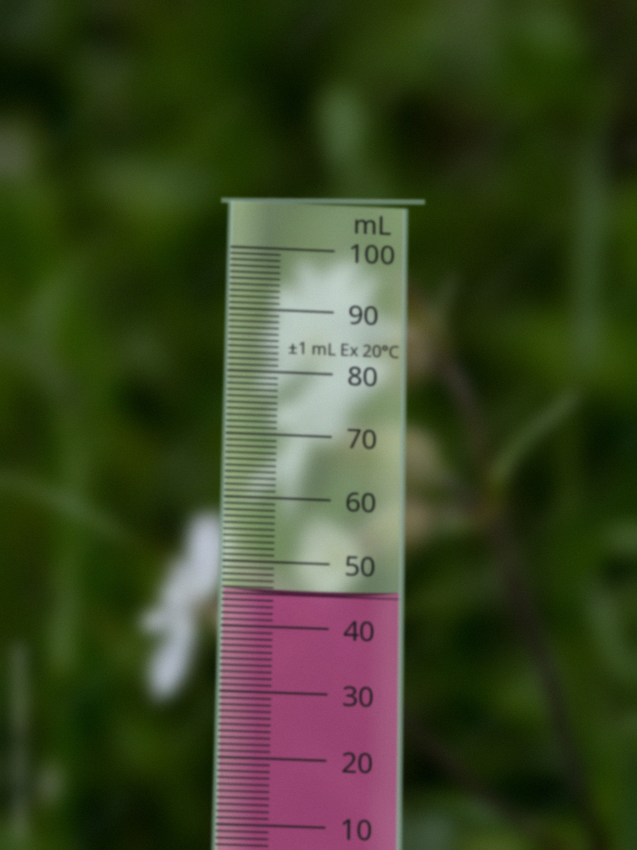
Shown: 45; mL
